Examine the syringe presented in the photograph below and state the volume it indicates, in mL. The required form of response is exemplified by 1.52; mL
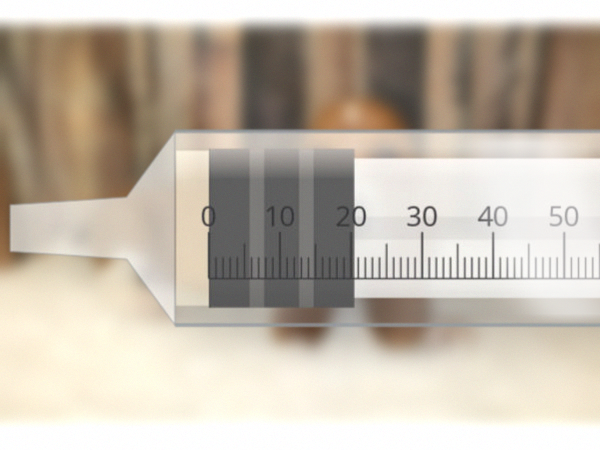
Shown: 0; mL
